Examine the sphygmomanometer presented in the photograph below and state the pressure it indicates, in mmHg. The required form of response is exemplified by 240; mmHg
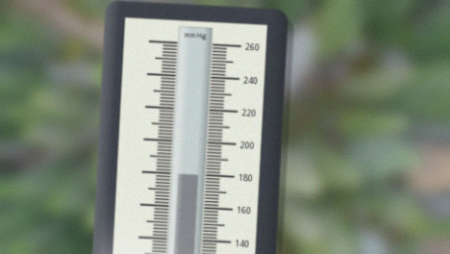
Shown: 180; mmHg
